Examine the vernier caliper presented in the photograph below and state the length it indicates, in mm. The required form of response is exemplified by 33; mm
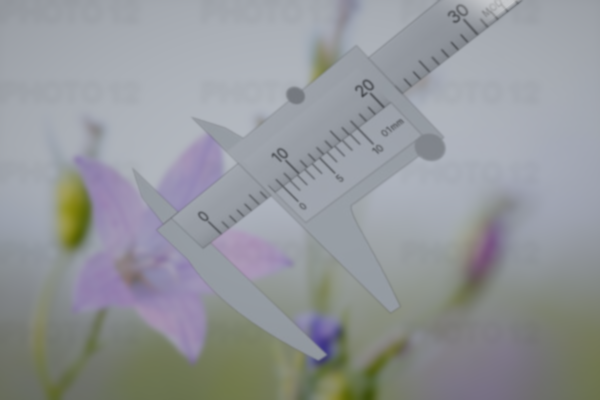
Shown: 8.0; mm
